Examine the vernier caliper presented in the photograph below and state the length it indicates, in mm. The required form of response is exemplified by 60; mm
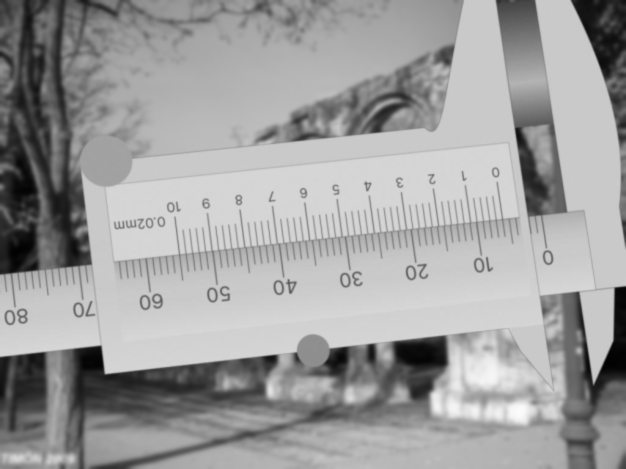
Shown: 6.0; mm
